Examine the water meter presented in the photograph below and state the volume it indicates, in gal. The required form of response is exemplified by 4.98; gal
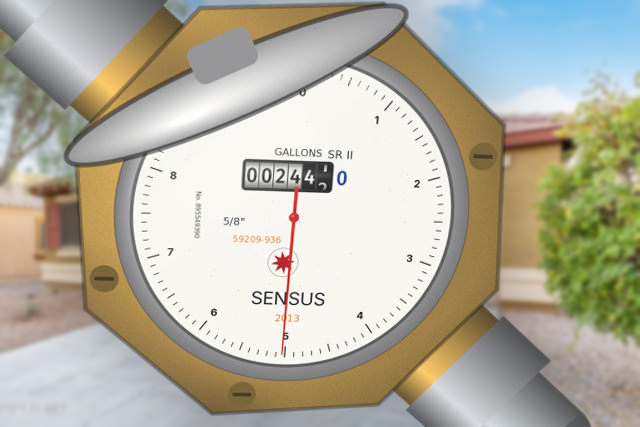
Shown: 24415.0; gal
